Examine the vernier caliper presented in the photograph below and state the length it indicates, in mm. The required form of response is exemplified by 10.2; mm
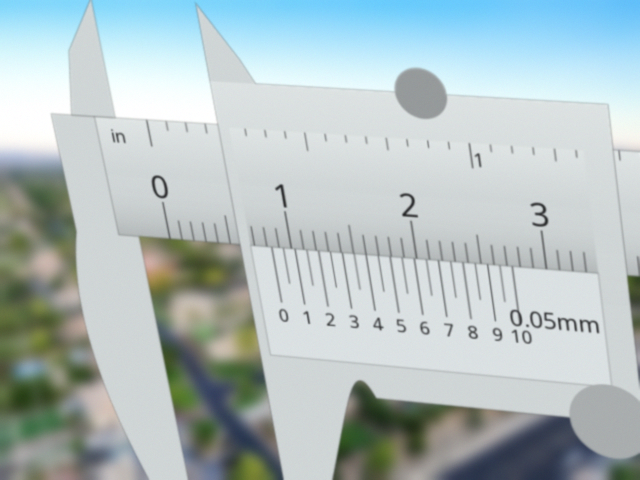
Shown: 8.4; mm
